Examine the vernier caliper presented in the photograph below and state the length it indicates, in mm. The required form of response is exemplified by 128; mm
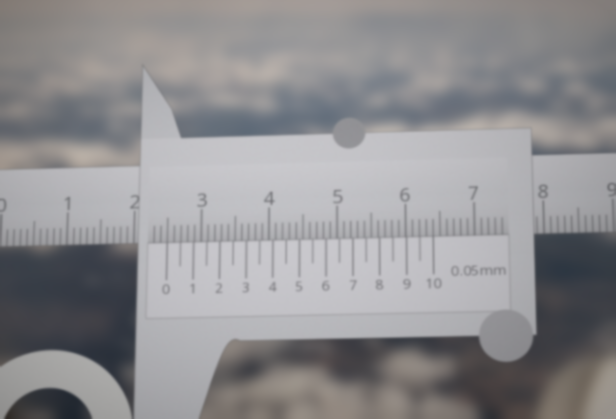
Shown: 25.0; mm
